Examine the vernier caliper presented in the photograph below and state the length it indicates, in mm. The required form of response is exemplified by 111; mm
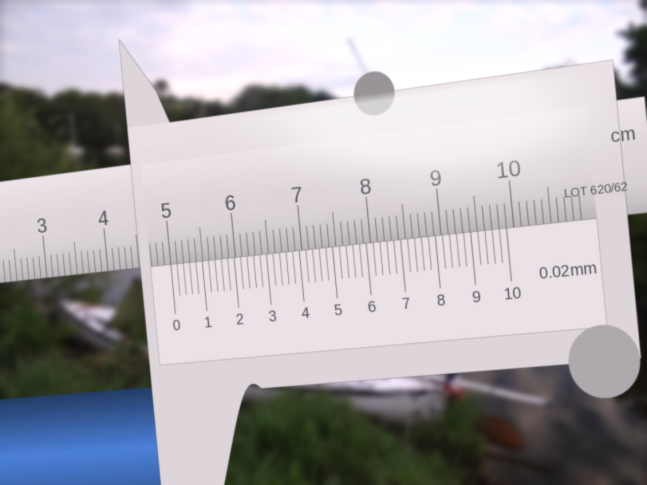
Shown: 50.0; mm
